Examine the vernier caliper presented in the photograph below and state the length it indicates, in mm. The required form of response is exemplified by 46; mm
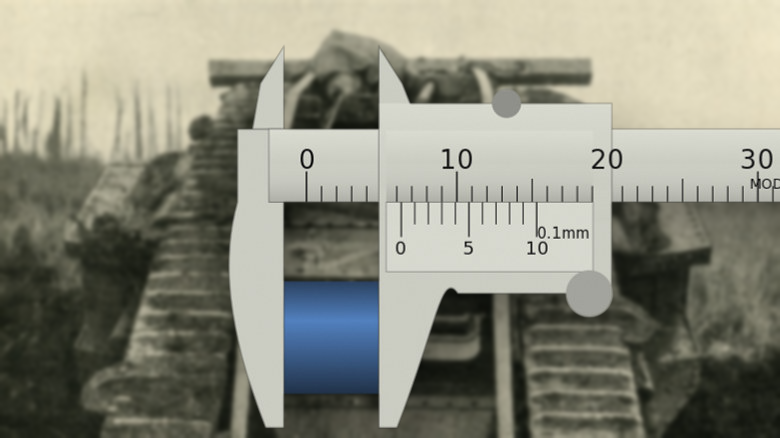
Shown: 6.3; mm
